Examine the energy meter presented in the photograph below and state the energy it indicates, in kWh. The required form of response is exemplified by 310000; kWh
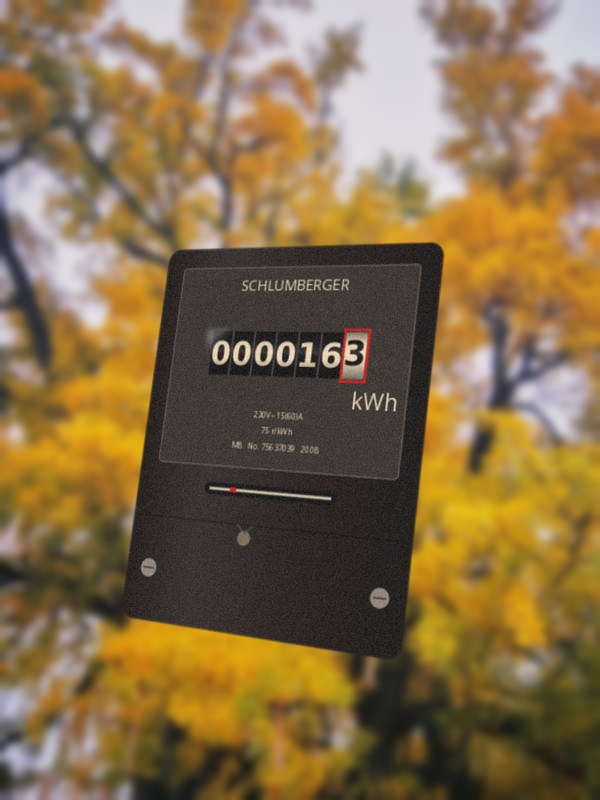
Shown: 16.3; kWh
